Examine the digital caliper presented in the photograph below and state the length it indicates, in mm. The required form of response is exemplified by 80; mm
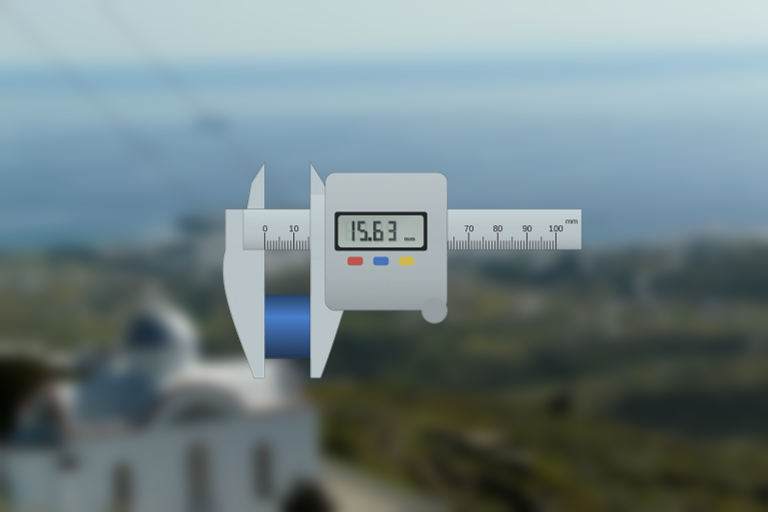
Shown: 15.63; mm
